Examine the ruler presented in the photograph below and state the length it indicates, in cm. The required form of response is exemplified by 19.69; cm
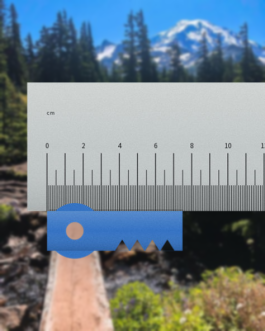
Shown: 7.5; cm
